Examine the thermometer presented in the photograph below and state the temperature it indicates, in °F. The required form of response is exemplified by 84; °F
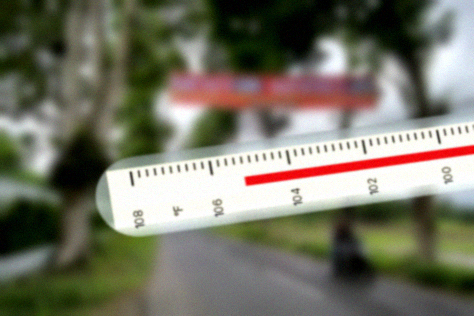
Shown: 105.2; °F
